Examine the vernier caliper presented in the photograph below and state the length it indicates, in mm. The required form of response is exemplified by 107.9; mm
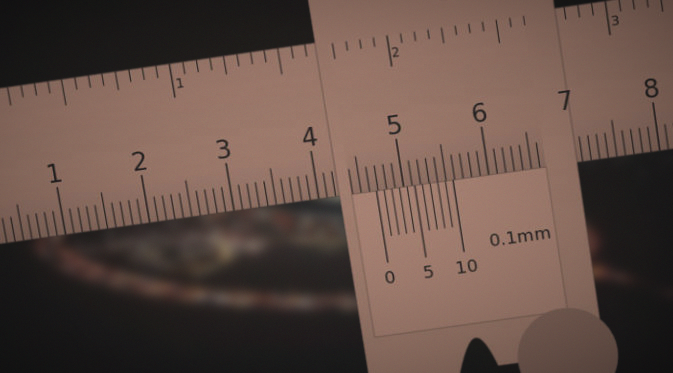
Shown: 46.8; mm
